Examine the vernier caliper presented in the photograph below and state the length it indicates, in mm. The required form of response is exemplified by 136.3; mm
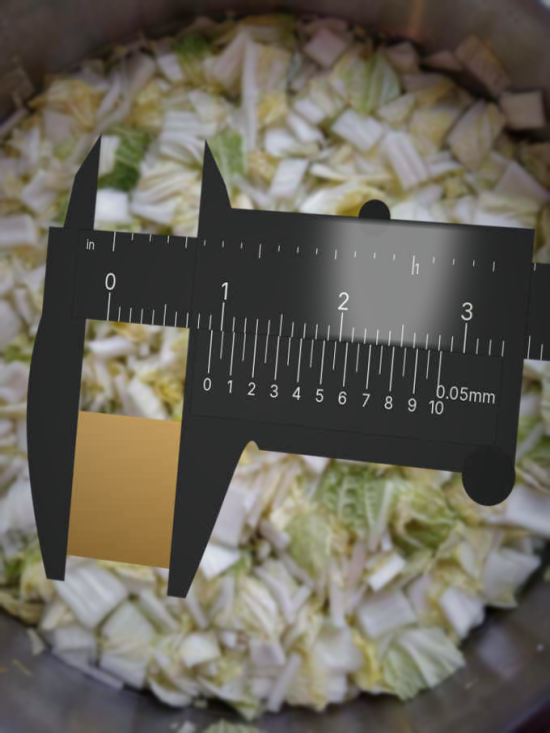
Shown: 9.2; mm
